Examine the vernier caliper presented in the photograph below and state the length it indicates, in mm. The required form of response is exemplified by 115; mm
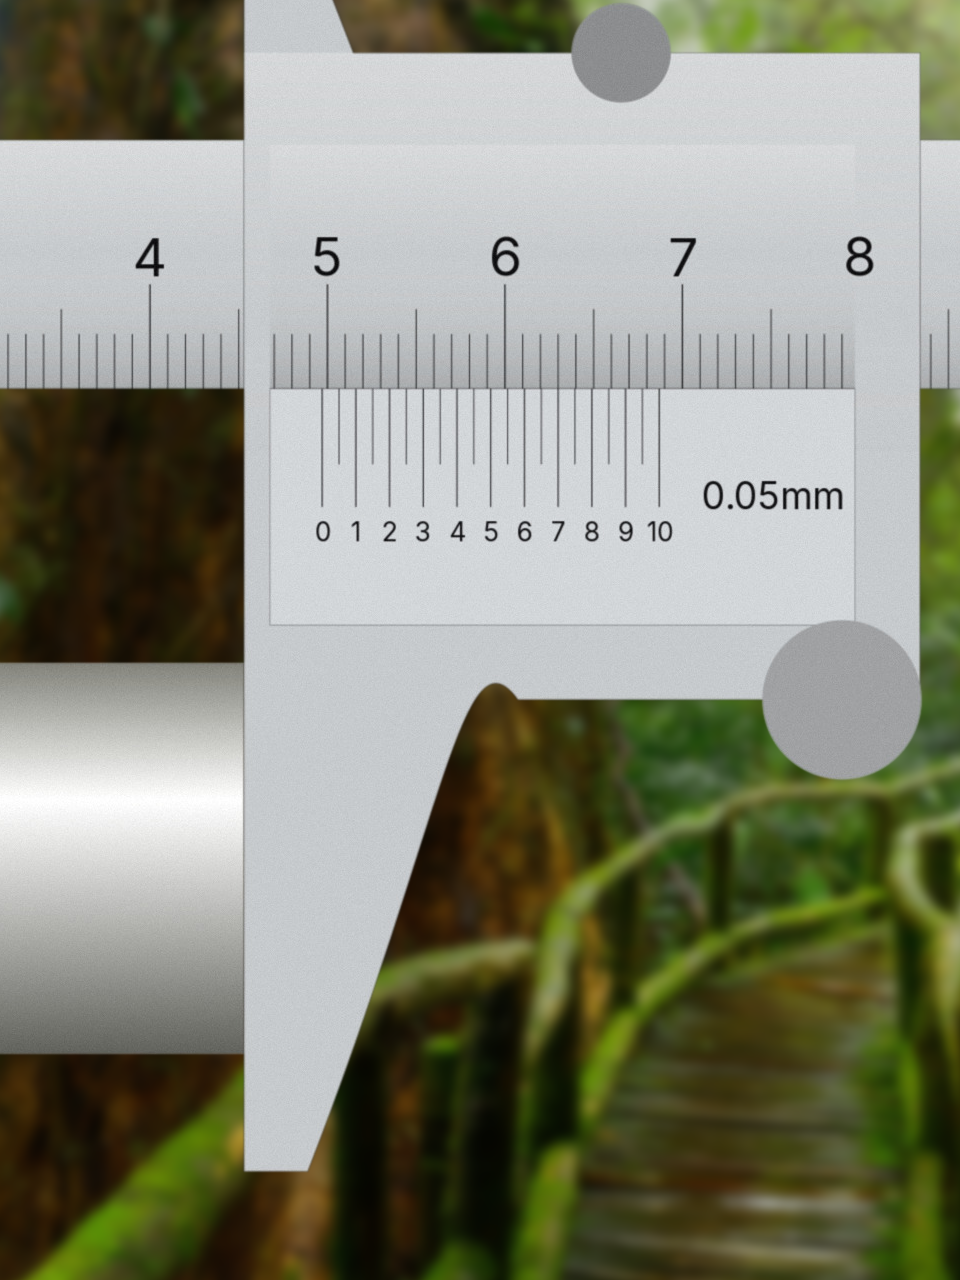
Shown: 49.7; mm
